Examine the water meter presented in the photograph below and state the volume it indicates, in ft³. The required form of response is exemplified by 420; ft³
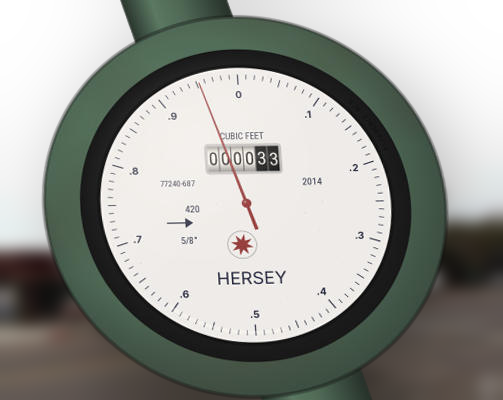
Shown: 32.95; ft³
